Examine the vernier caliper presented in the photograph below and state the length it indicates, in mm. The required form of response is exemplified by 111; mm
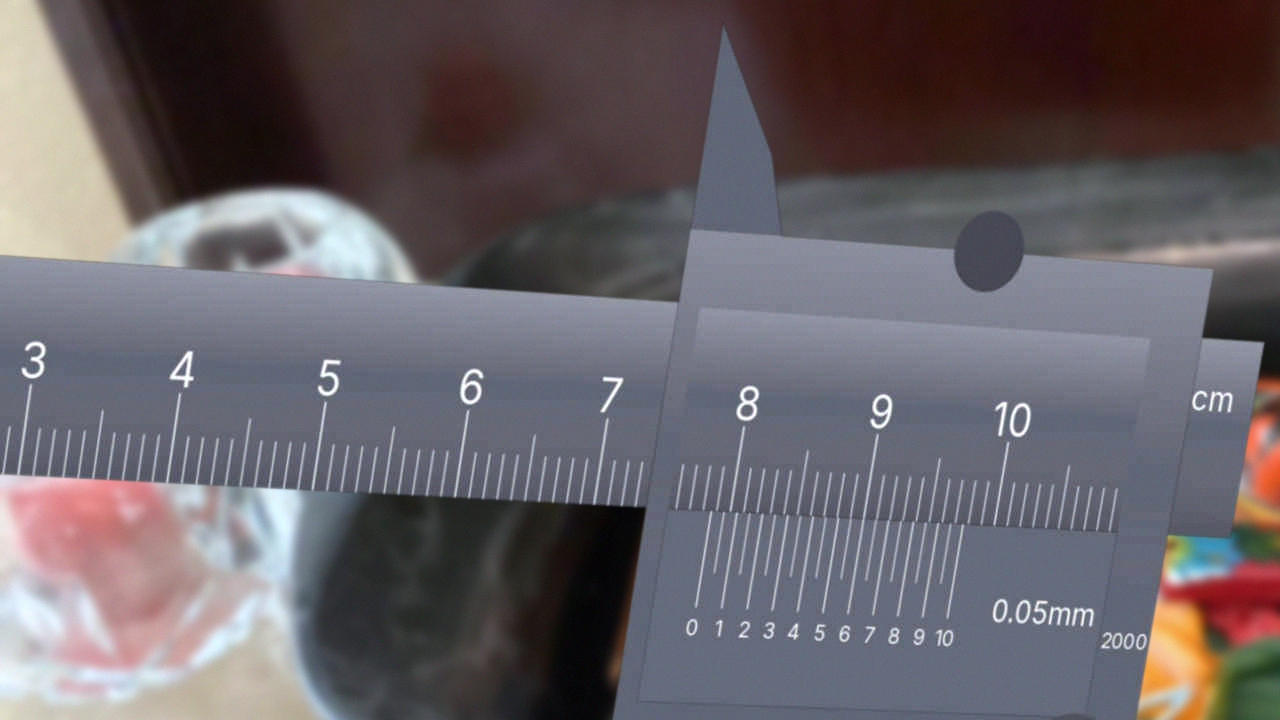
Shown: 78.6; mm
